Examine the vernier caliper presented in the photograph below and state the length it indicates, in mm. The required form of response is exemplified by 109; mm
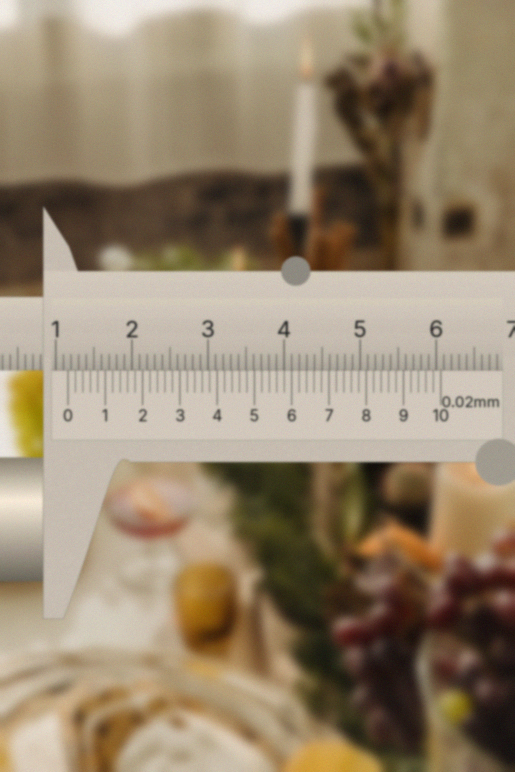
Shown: 11.6; mm
